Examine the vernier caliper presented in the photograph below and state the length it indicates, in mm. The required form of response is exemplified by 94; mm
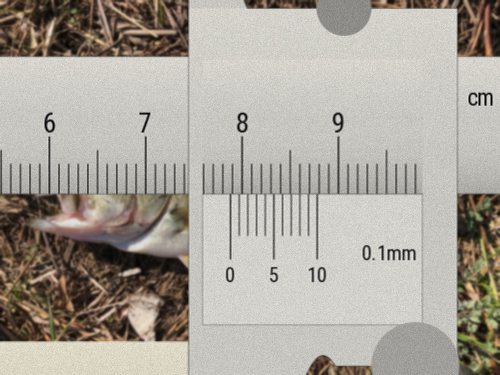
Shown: 78.8; mm
